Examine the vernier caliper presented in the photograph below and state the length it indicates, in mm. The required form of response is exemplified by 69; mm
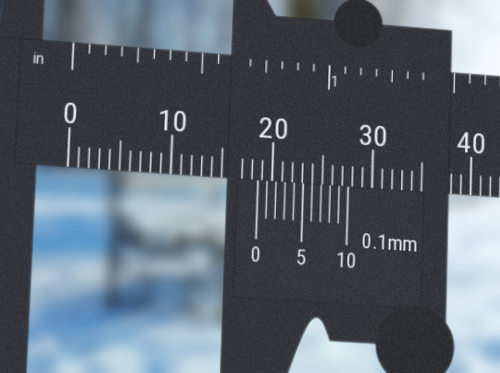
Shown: 18.6; mm
